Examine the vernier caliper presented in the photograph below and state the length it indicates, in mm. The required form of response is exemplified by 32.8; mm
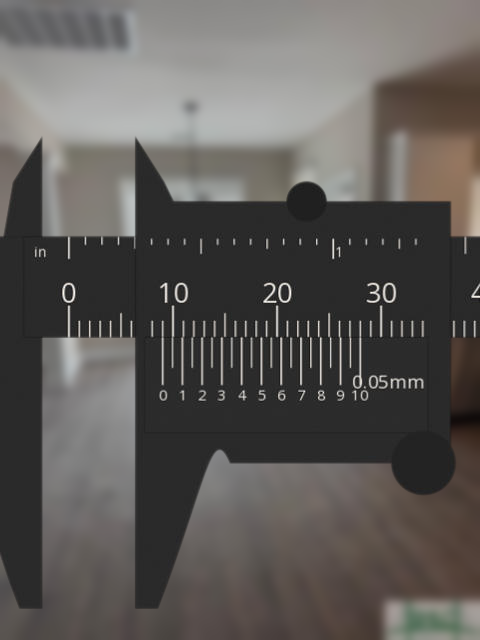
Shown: 9.0; mm
